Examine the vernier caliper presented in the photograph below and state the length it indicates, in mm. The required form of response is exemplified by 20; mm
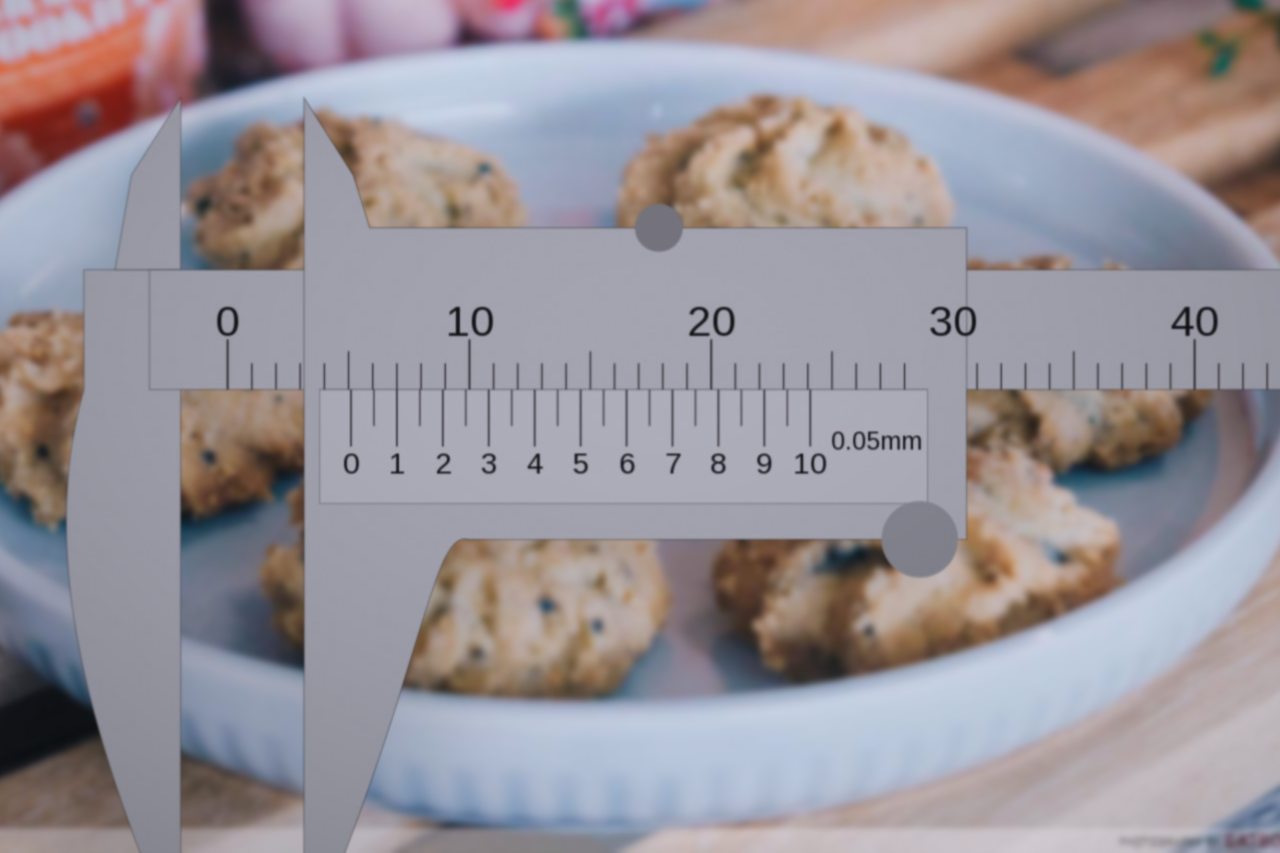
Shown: 5.1; mm
